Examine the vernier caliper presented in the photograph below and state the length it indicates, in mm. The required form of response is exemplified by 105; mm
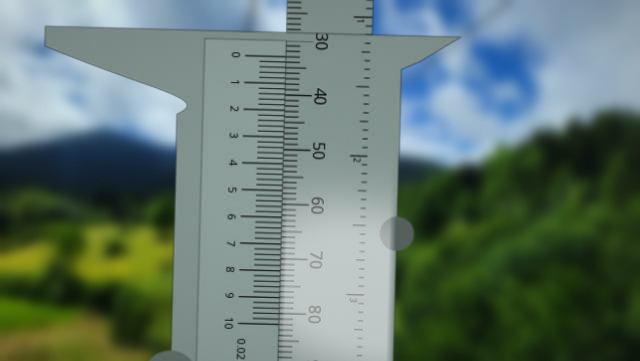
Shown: 33.0; mm
